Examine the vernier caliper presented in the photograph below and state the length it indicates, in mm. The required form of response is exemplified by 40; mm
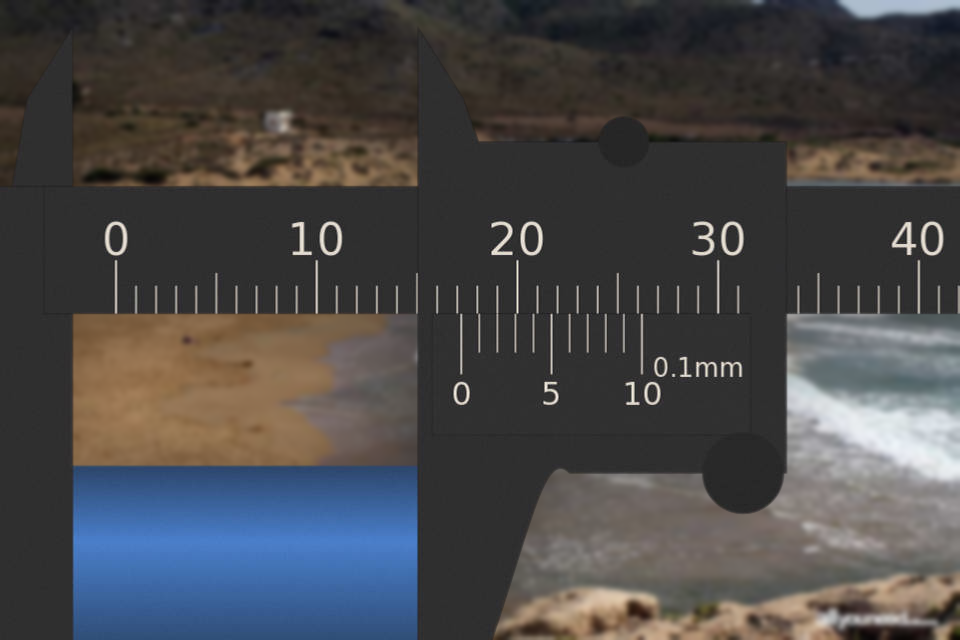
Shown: 17.2; mm
